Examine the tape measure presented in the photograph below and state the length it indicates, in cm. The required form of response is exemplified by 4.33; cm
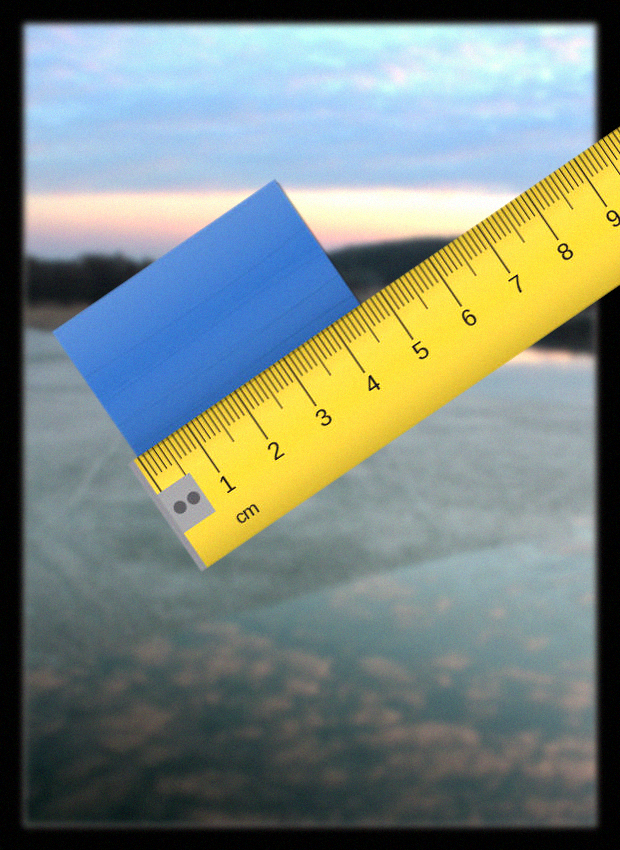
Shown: 4.6; cm
